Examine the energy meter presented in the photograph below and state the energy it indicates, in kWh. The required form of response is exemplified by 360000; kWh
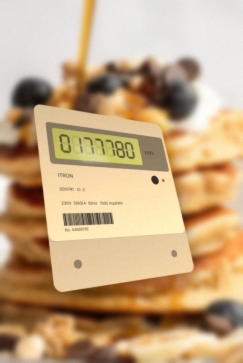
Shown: 177780; kWh
